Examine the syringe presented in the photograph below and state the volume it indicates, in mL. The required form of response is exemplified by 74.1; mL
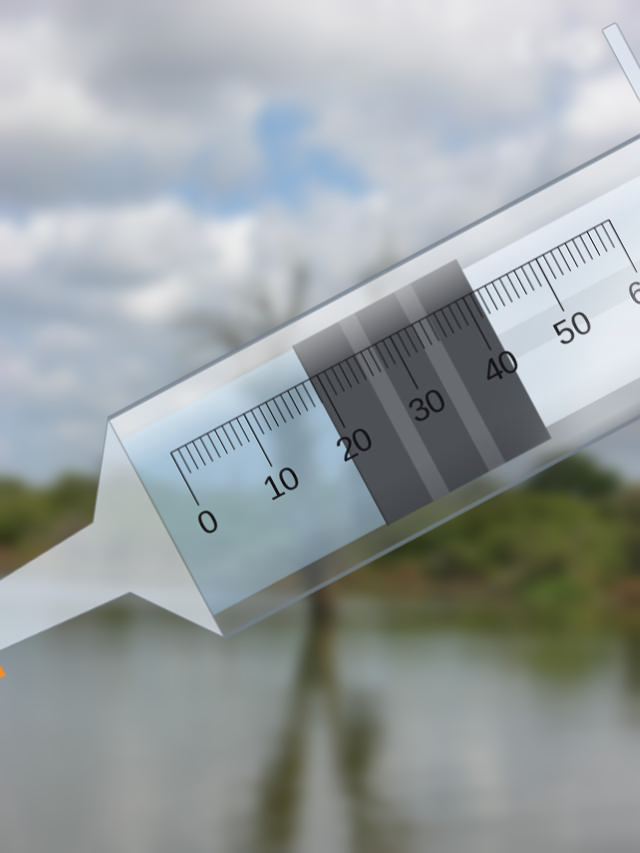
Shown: 19; mL
